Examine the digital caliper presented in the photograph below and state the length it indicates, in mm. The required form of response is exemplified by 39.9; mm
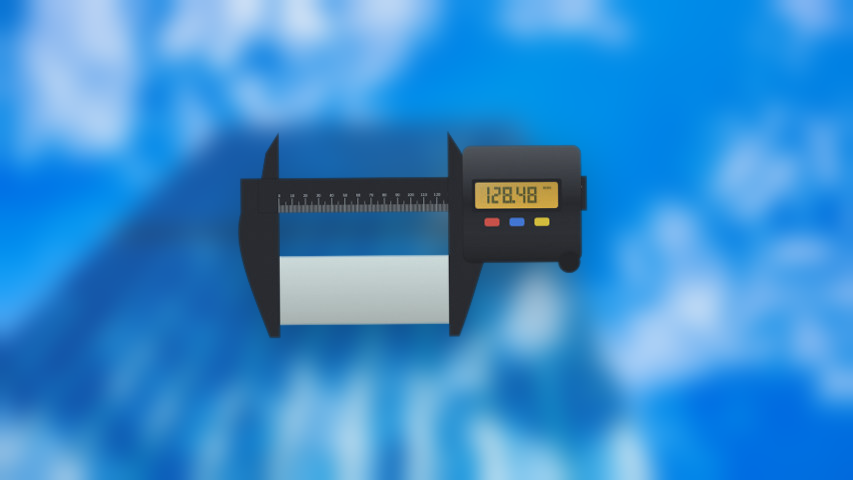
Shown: 128.48; mm
